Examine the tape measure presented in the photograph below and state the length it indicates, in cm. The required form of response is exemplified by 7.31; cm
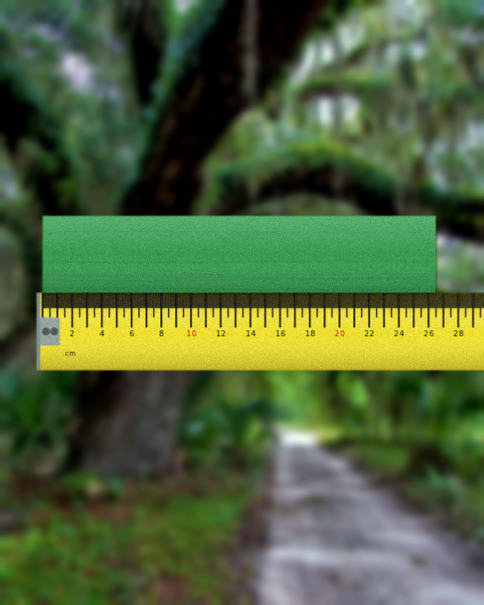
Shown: 26.5; cm
